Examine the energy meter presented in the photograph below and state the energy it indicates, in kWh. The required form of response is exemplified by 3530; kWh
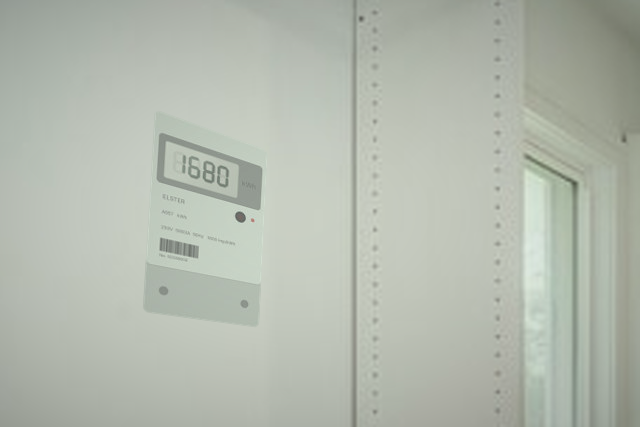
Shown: 1680; kWh
